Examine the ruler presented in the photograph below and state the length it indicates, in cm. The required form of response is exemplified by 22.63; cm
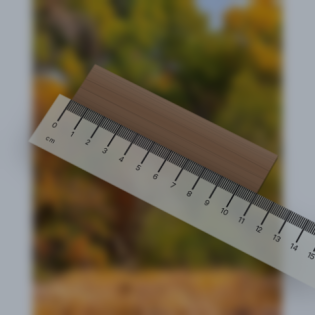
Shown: 11; cm
